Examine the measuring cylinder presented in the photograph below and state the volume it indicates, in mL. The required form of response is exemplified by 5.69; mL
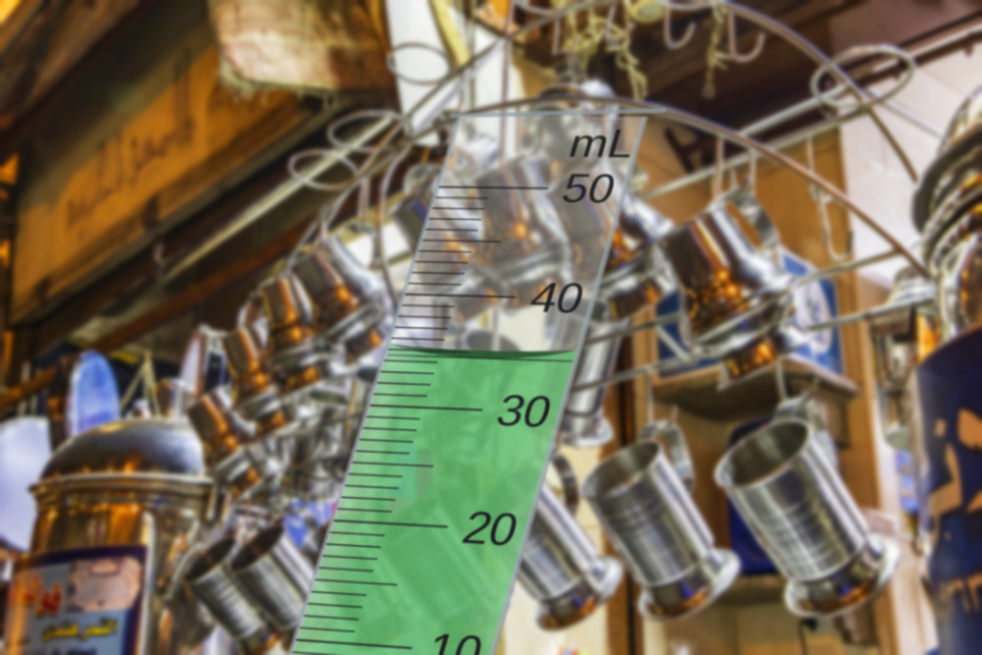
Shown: 34.5; mL
